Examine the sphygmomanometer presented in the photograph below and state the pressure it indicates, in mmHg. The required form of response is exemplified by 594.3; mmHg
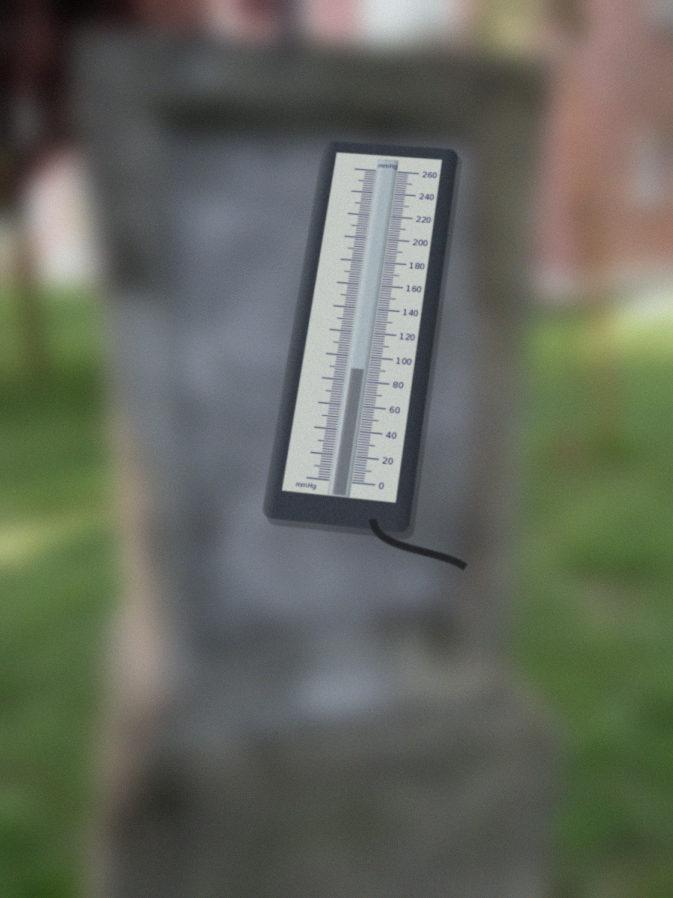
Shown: 90; mmHg
